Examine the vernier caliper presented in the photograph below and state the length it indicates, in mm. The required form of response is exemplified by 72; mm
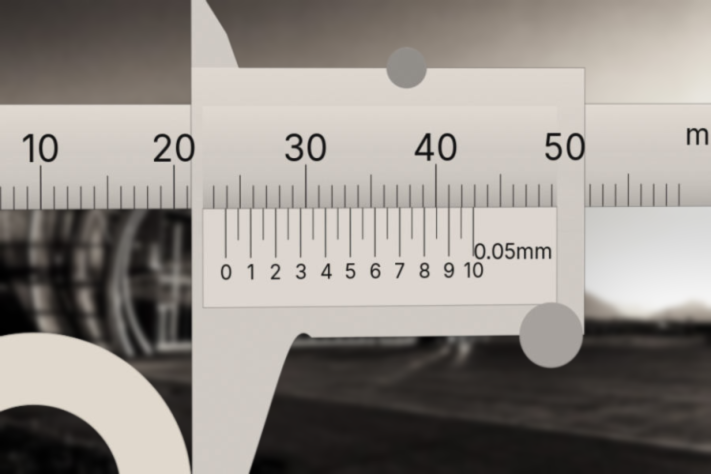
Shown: 23.9; mm
